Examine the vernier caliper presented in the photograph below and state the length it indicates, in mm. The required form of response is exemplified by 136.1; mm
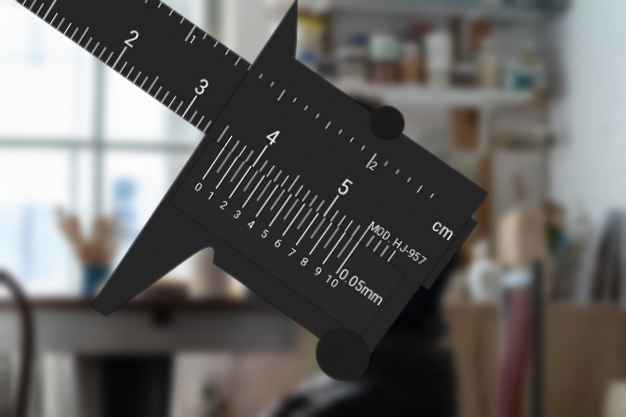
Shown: 36.0; mm
